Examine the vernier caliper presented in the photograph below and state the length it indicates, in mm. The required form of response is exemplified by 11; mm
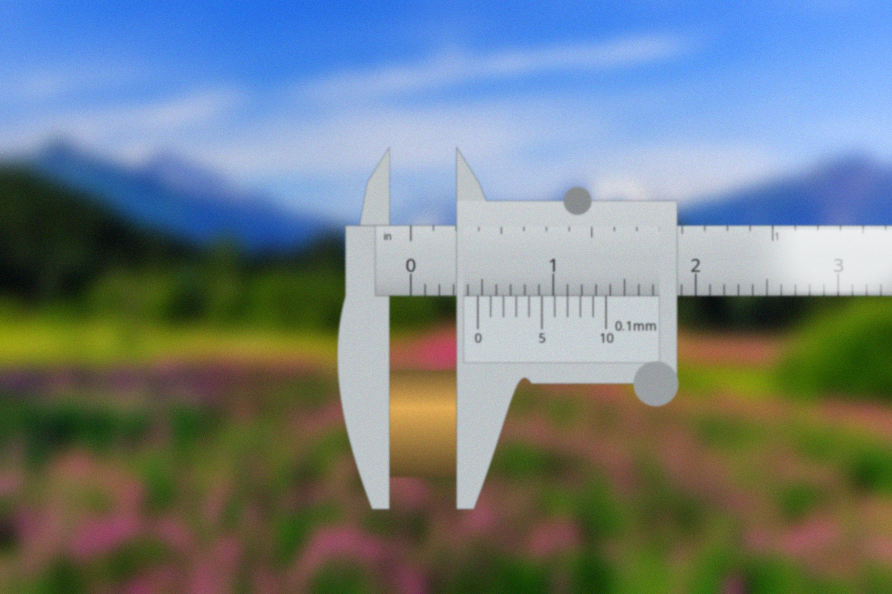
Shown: 4.7; mm
